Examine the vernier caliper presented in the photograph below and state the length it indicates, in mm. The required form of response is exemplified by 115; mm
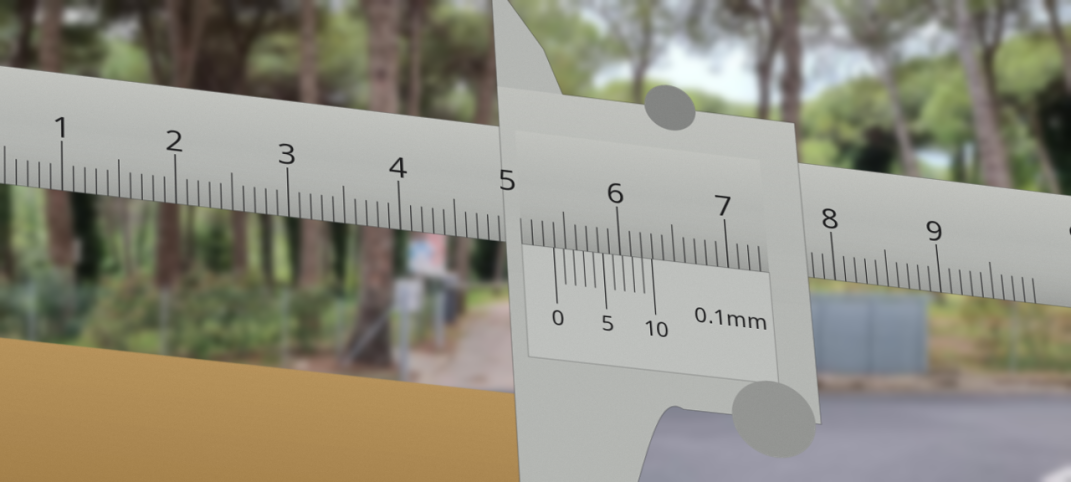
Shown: 53.9; mm
